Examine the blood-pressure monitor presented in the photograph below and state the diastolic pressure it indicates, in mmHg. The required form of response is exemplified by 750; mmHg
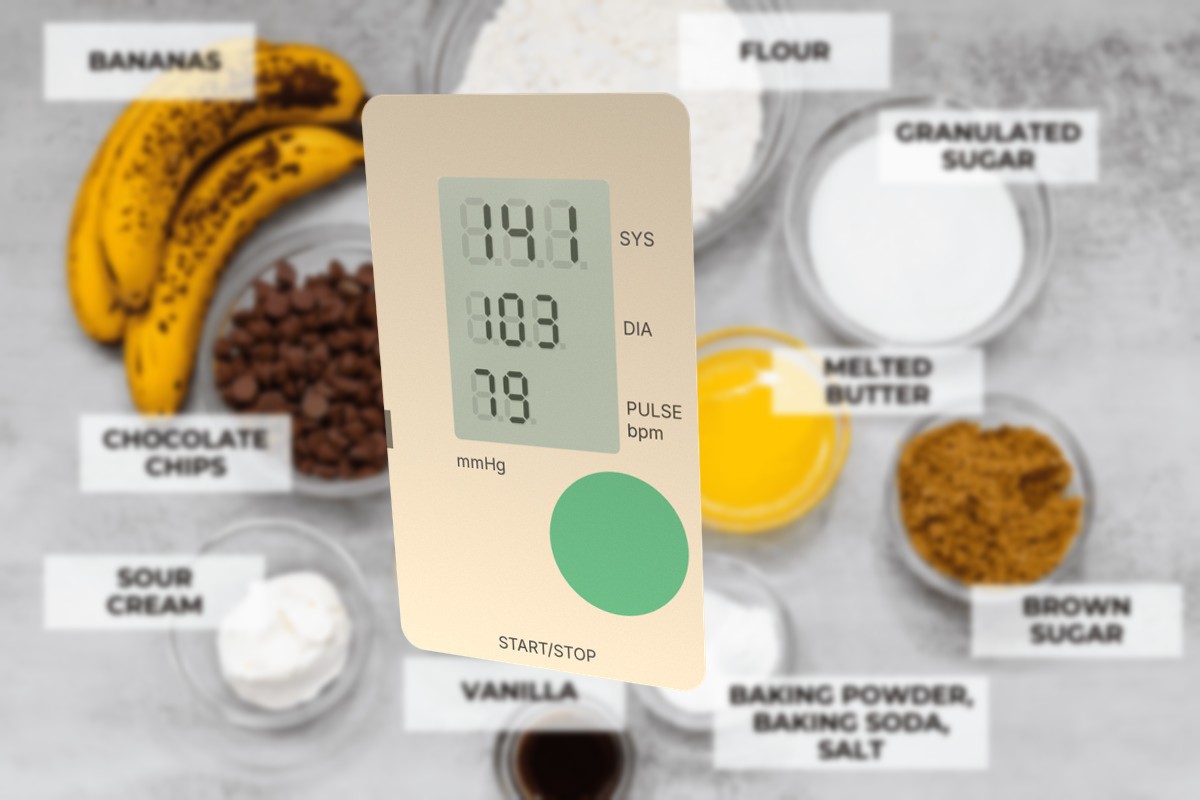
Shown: 103; mmHg
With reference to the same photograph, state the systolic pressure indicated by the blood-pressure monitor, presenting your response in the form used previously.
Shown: 141; mmHg
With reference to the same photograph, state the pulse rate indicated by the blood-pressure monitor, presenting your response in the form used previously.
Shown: 79; bpm
